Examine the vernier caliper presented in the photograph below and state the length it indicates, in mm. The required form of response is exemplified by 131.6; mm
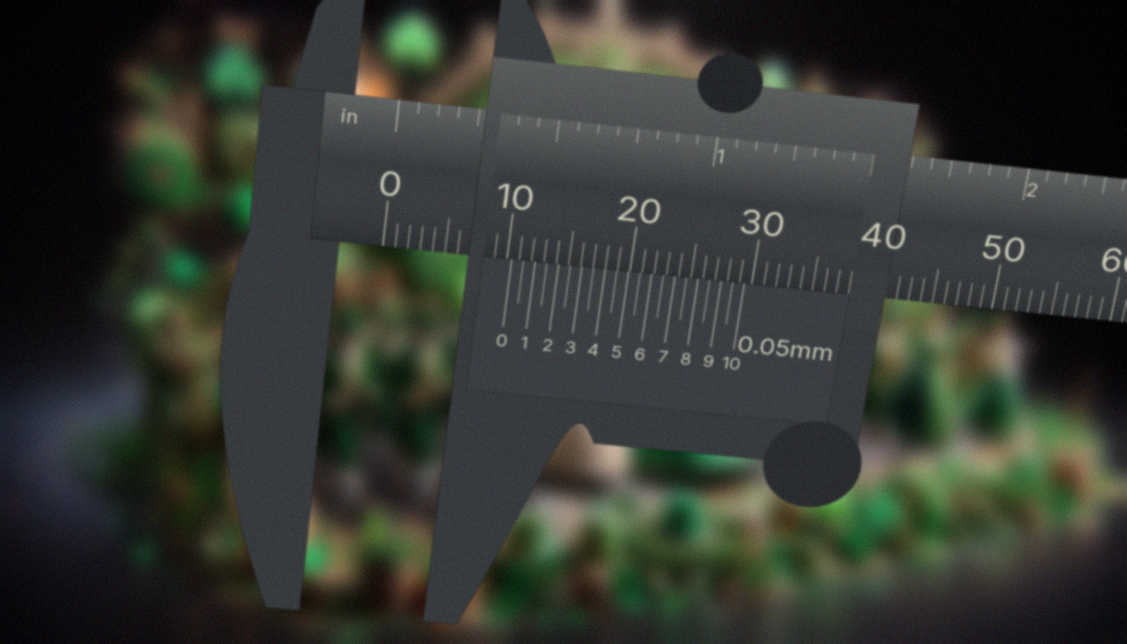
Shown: 10.4; mm
